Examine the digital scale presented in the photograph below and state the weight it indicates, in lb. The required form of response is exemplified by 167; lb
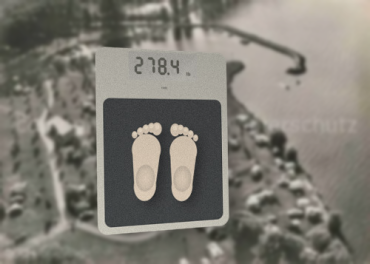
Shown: 278.4; lb
